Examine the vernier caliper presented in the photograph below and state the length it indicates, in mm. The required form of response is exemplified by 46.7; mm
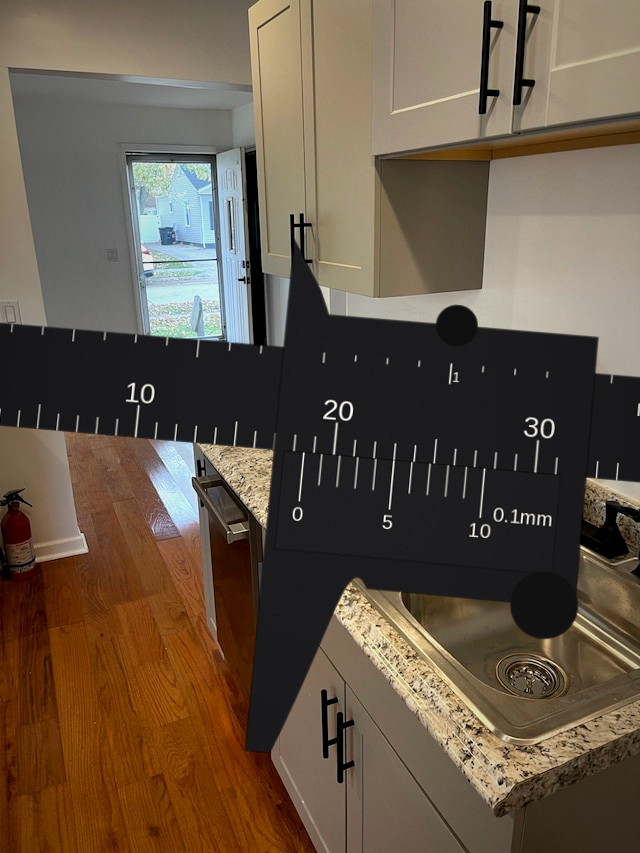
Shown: 18.5; mm
